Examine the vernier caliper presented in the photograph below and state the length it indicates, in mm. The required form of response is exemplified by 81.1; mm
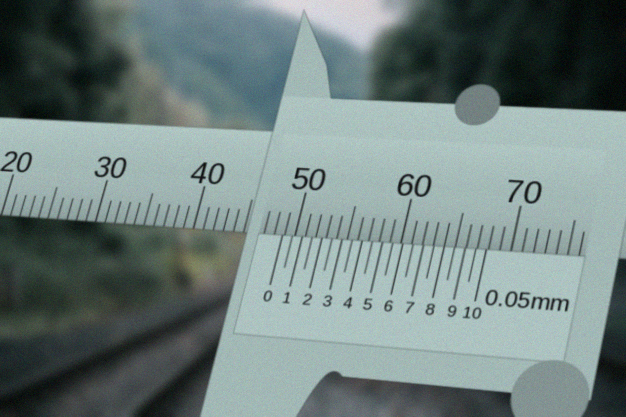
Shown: 48.8; mm
